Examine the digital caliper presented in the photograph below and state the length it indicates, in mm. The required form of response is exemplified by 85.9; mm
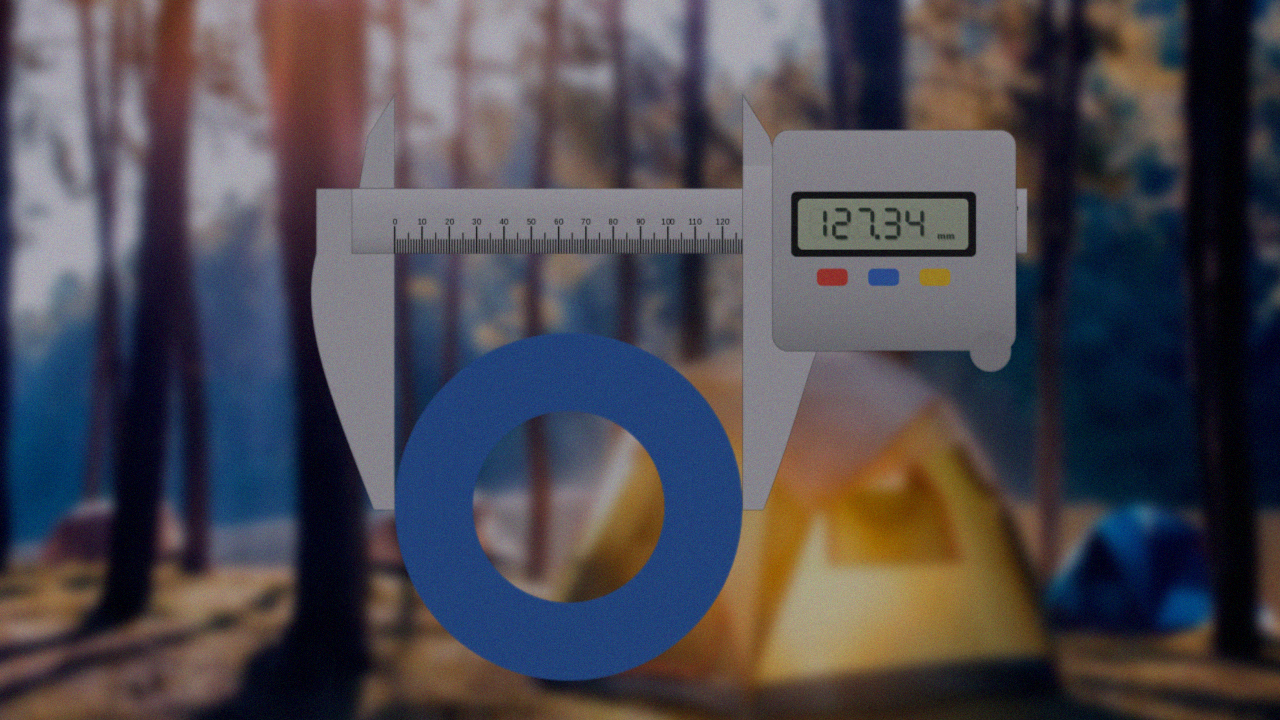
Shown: 127.34; mm
